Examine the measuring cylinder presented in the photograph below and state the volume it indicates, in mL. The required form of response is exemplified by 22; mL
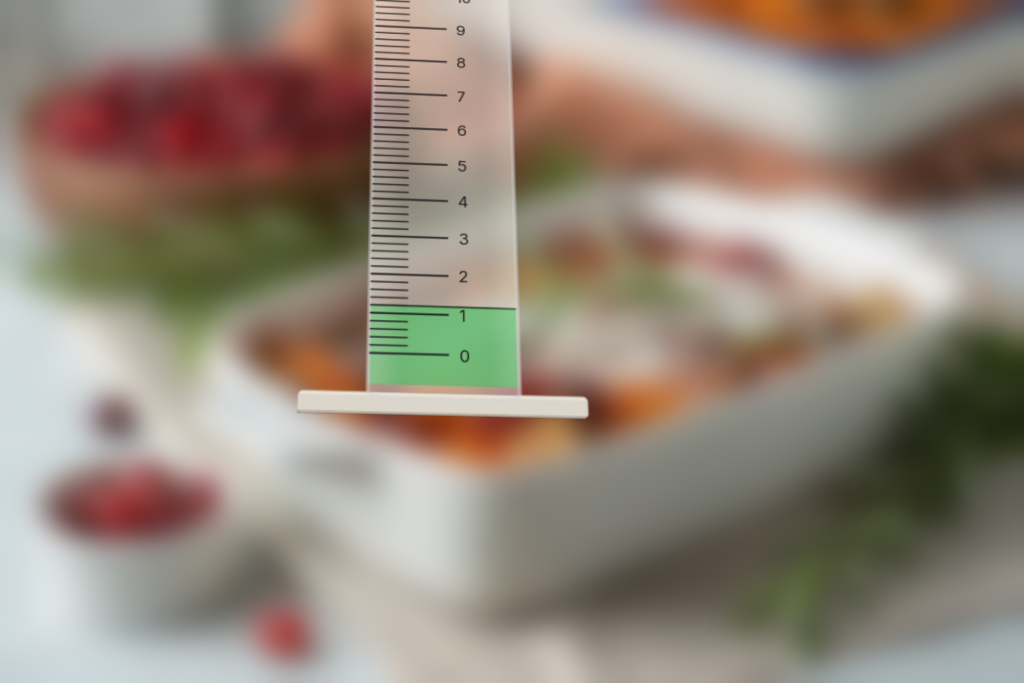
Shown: 1.2; mL
